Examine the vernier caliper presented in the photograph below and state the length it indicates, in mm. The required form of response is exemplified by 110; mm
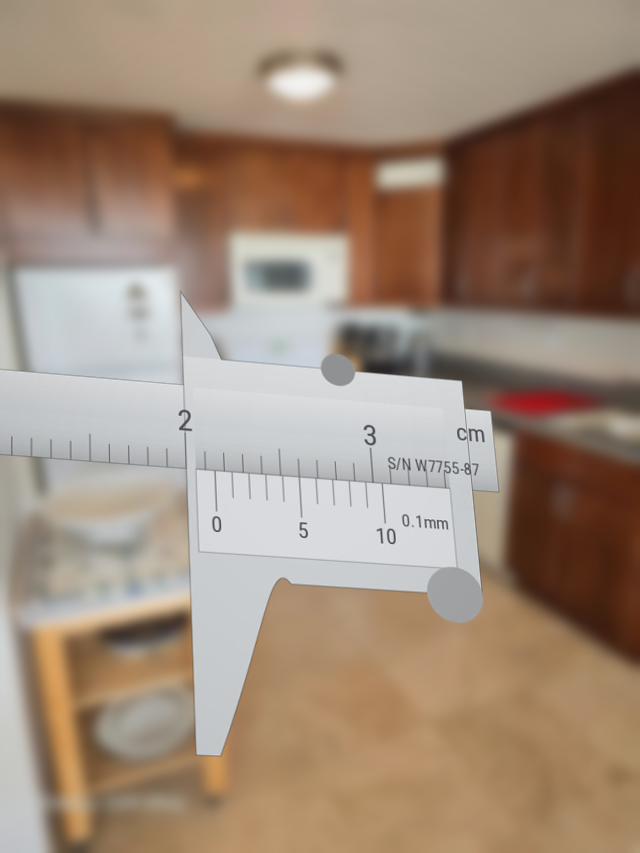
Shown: 21.5; mm
